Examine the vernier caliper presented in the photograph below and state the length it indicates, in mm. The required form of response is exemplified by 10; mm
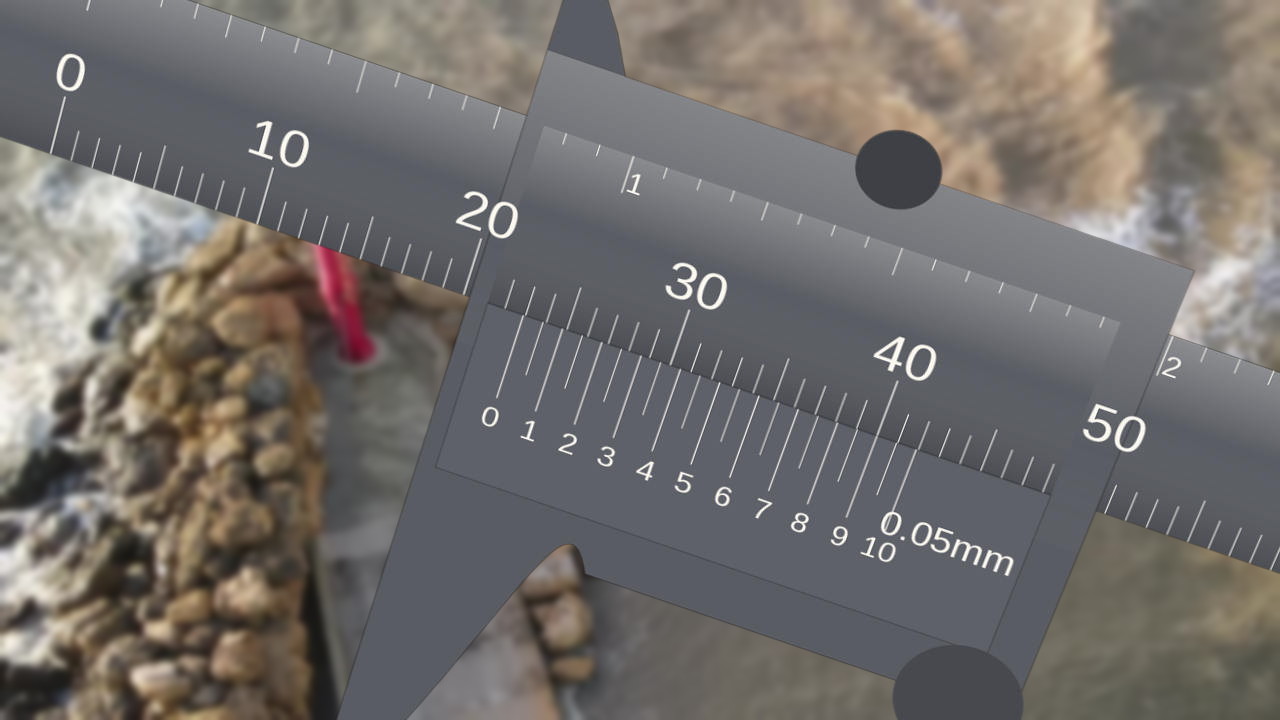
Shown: 22.9; mm
